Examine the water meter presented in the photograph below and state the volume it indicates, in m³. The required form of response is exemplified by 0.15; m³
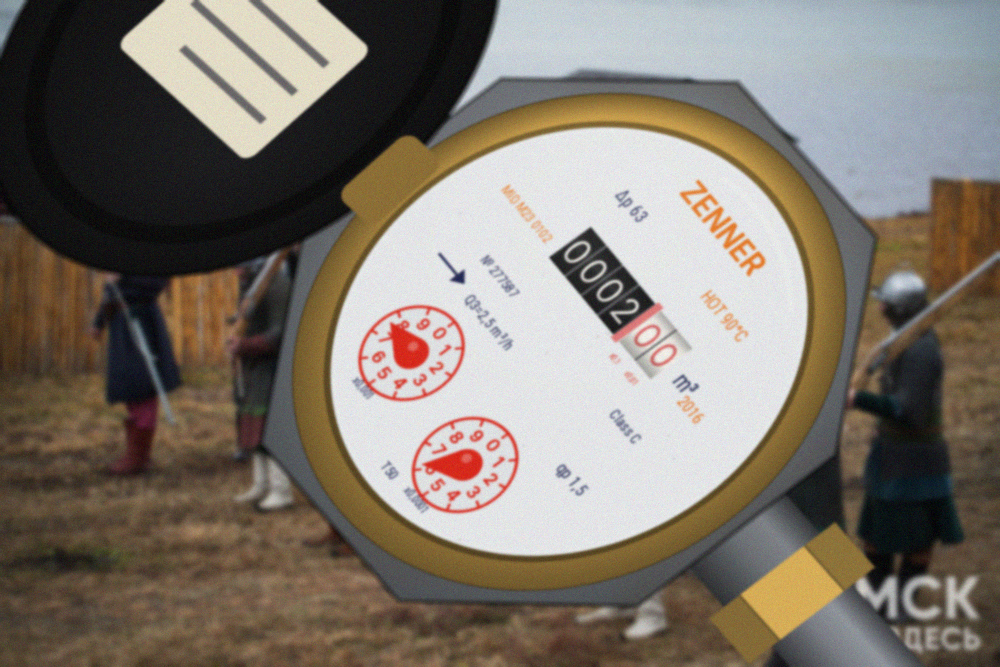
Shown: 2.0076; m³
